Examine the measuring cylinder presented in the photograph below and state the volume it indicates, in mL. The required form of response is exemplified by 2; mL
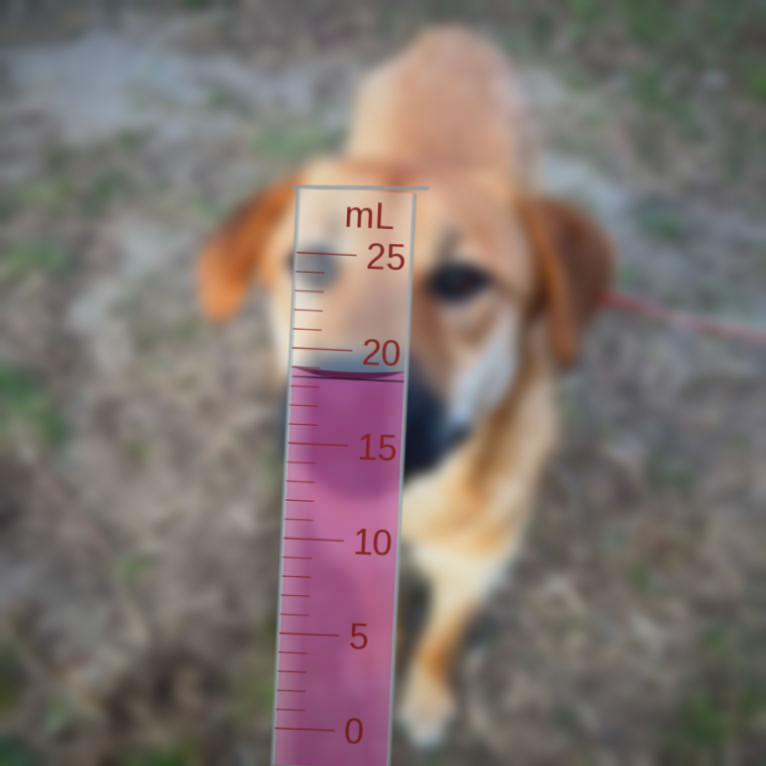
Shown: 18.5; mL
